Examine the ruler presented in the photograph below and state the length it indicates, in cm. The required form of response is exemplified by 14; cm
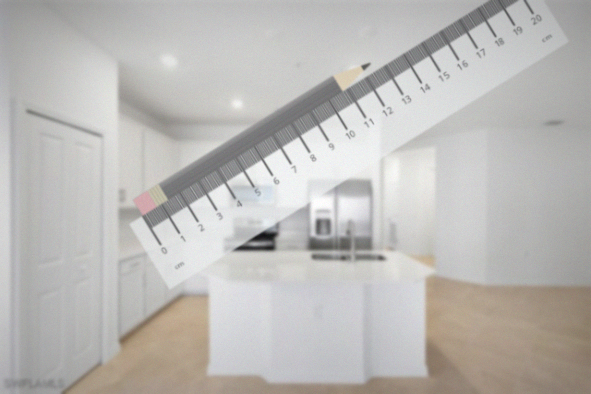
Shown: 12.5; cm
